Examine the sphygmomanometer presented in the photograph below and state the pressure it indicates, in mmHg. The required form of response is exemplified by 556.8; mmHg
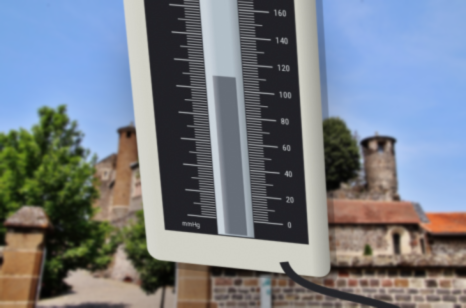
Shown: 110; mmHg
